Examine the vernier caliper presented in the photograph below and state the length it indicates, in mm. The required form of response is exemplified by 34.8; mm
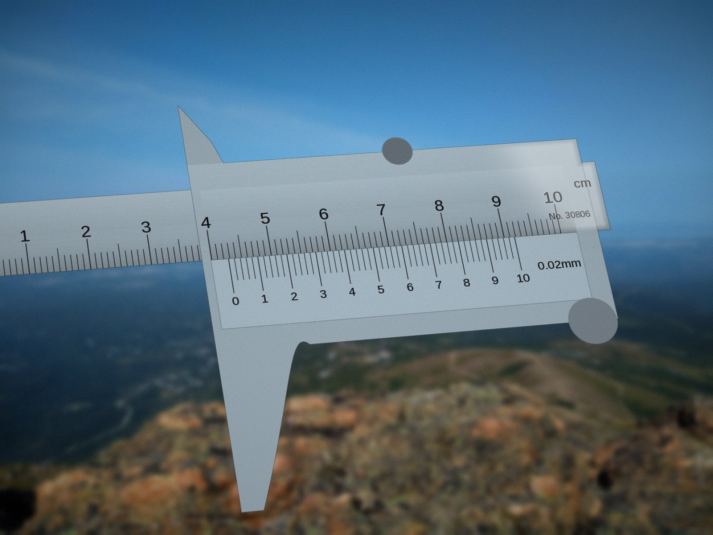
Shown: 42.8; mm
